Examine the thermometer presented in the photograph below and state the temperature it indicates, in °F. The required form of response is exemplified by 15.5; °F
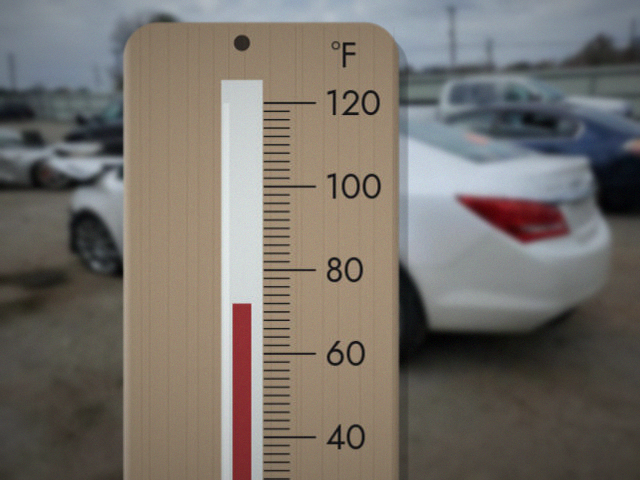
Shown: 72; °F
